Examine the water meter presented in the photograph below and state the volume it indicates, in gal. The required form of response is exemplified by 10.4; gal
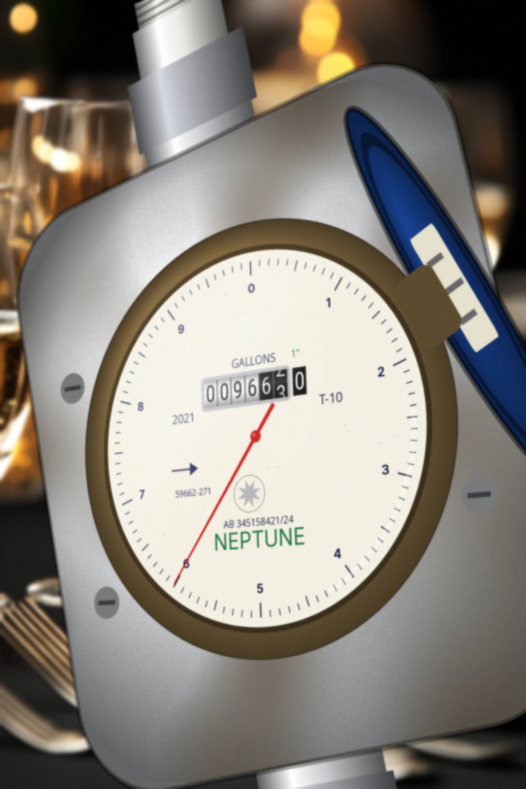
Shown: 96626.0; gal
